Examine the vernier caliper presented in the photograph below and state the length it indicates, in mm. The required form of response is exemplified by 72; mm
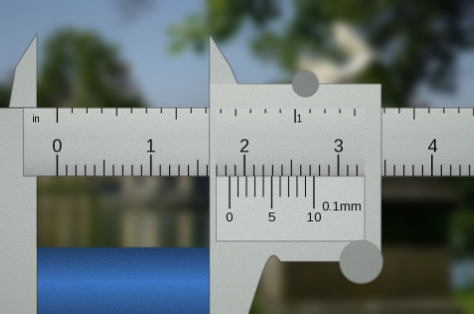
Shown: 18.4; mm
